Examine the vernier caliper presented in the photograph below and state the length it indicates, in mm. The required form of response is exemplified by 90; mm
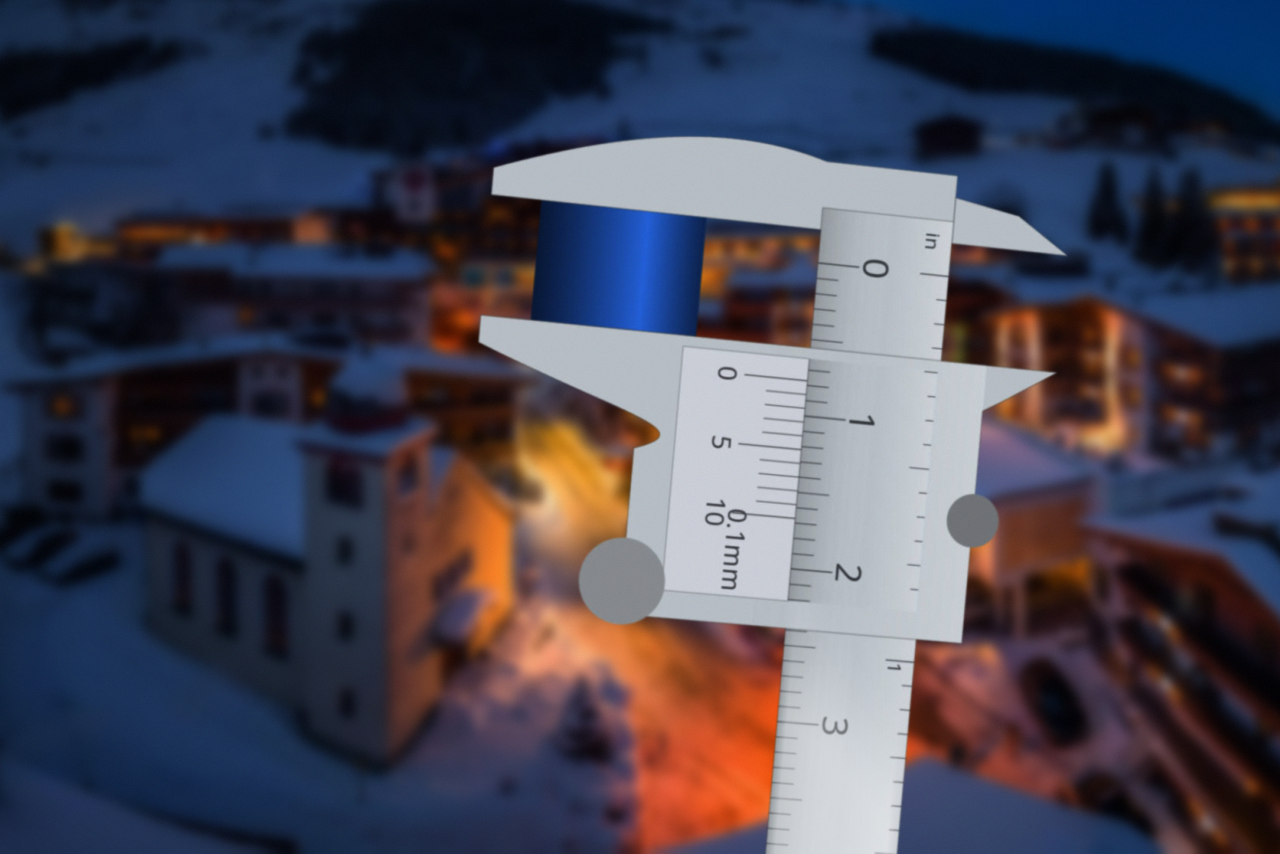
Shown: 7.7; mm
